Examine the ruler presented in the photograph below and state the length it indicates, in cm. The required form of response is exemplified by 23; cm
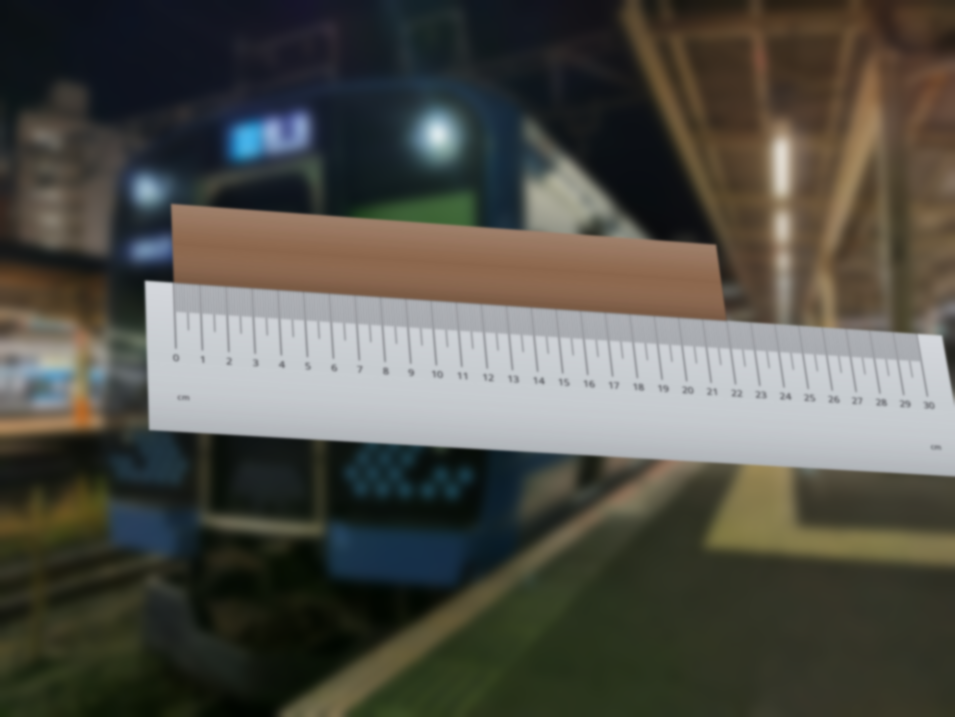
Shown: 22; cm
